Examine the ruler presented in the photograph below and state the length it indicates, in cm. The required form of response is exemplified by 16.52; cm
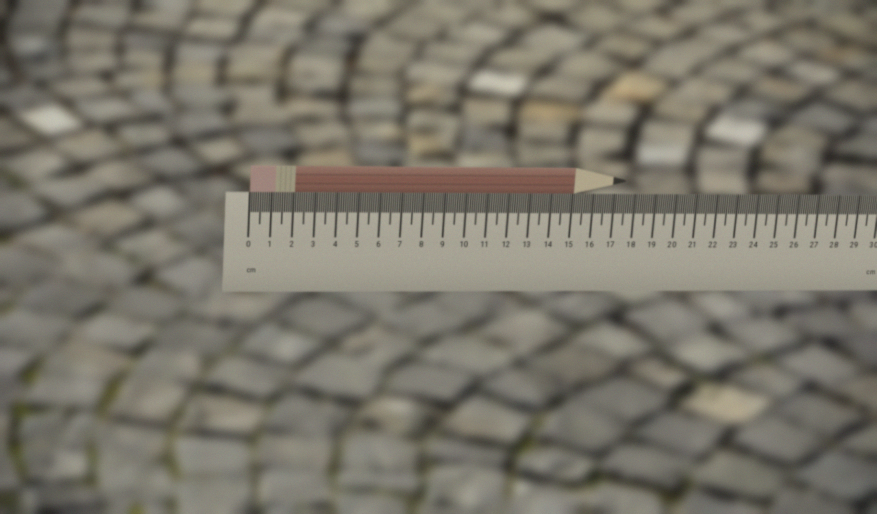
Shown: 17.5; cm
